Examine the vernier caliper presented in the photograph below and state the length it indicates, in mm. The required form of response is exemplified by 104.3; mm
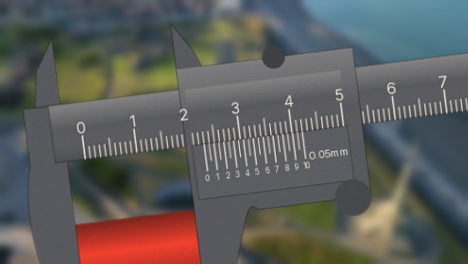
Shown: 23.0; mm
